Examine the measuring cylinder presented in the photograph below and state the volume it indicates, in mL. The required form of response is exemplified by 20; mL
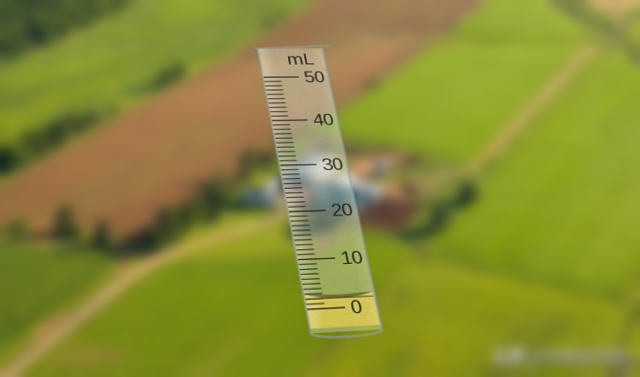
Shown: 2; mL
